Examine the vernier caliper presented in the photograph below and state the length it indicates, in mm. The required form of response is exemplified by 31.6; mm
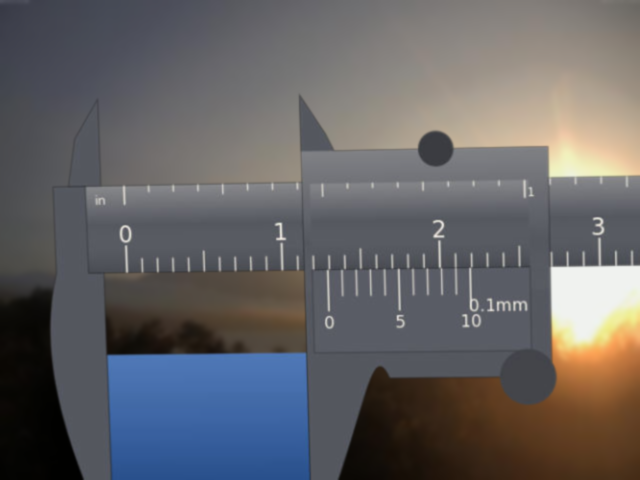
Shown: 12.9; mm
